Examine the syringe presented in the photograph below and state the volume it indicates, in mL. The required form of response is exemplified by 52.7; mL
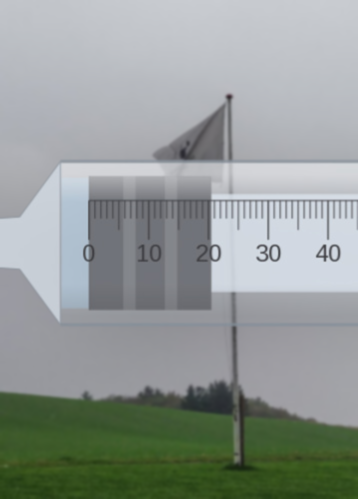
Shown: 0; mL
